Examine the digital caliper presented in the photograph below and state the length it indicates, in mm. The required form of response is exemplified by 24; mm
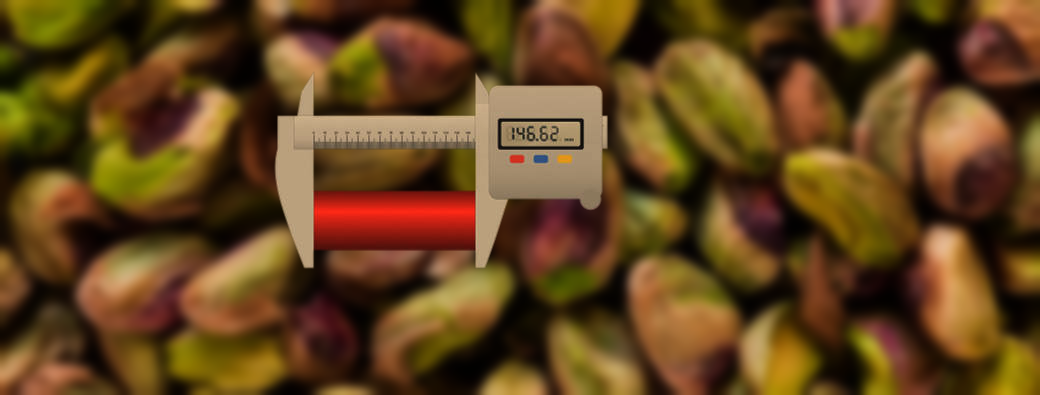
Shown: 146.62; mm
